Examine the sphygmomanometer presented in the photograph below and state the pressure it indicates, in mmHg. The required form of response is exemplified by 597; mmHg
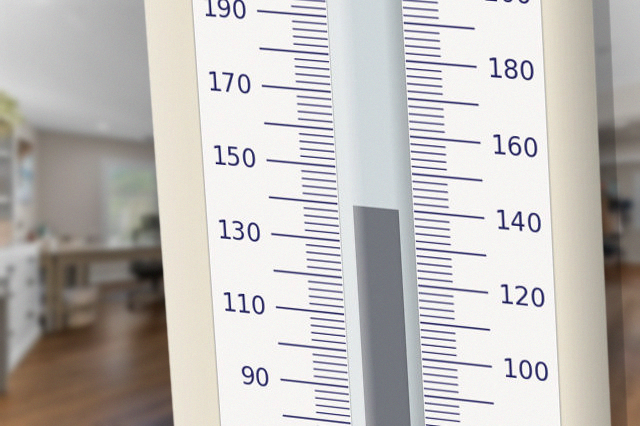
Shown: 140; mmHg
